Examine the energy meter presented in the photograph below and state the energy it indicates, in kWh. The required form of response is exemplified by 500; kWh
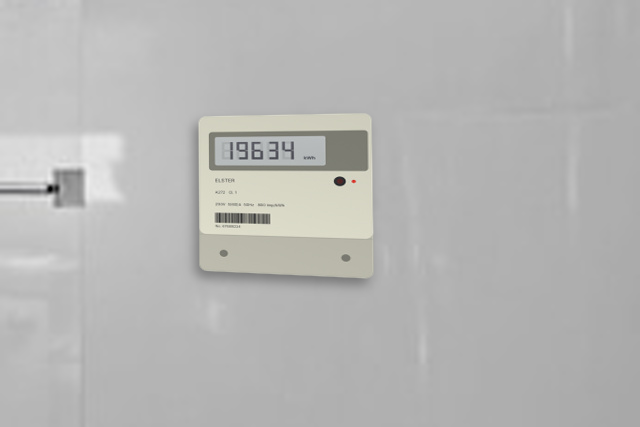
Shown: 19634; kWh
